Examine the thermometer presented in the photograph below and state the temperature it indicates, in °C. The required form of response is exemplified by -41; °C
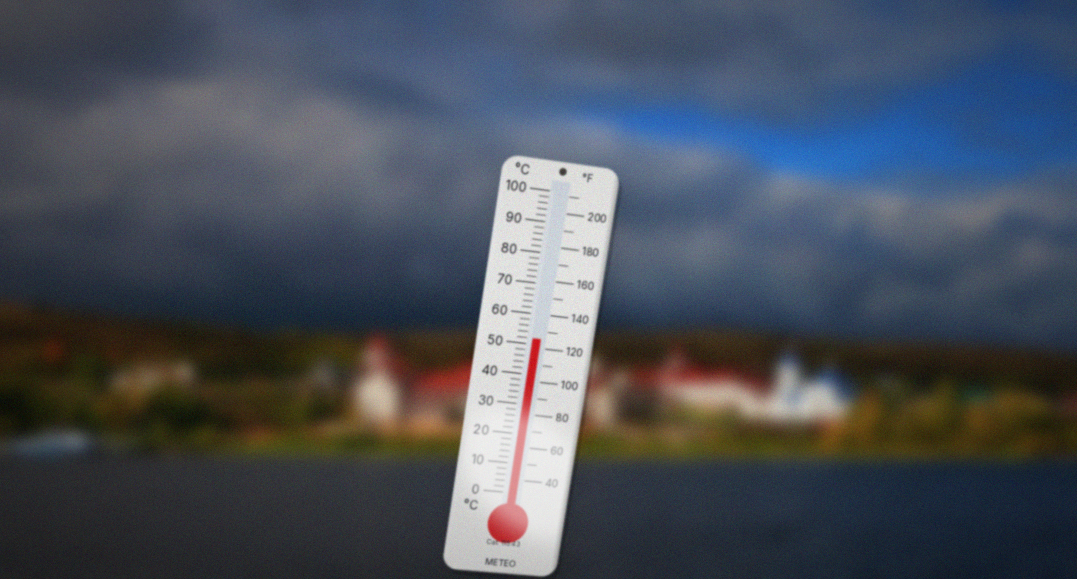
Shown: 52; °C
